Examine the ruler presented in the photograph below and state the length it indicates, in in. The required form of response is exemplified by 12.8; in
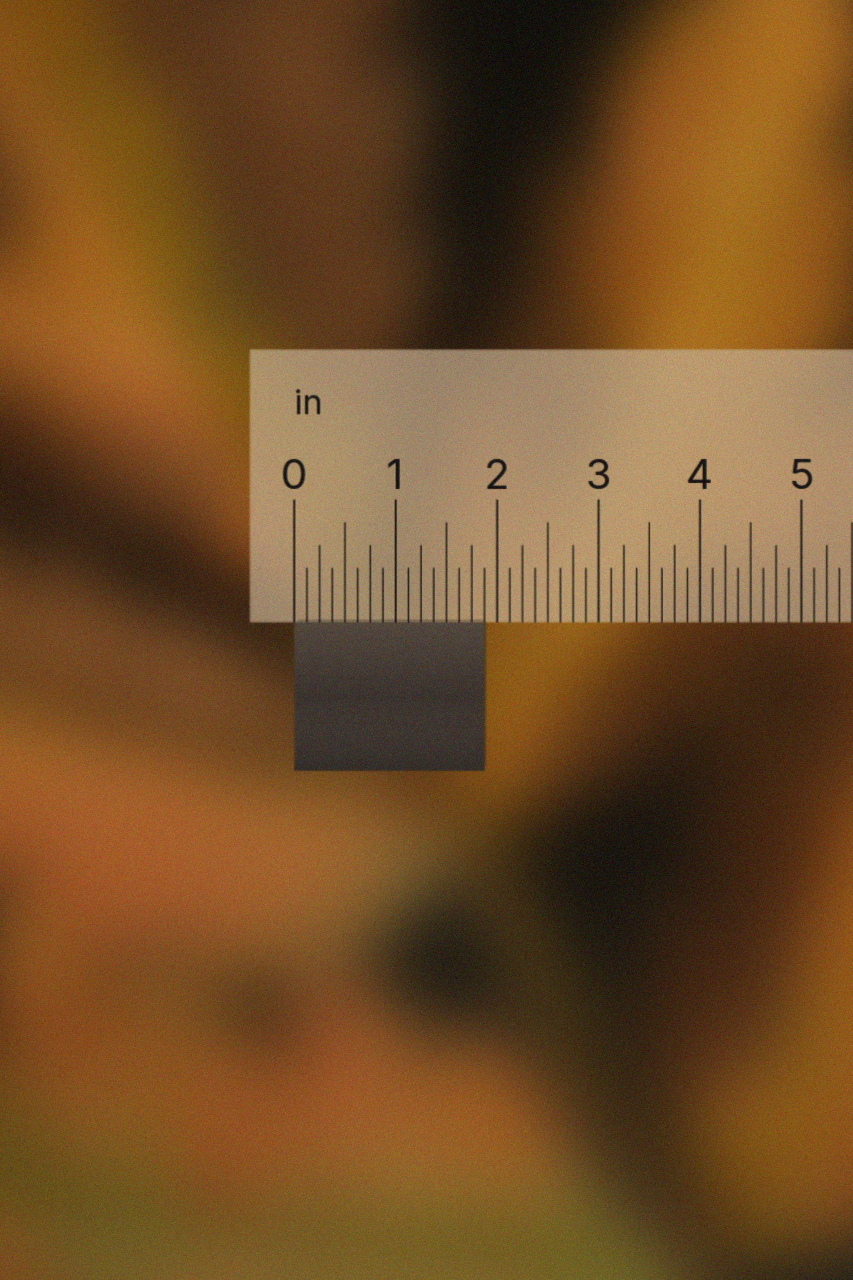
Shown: 1.875; in
